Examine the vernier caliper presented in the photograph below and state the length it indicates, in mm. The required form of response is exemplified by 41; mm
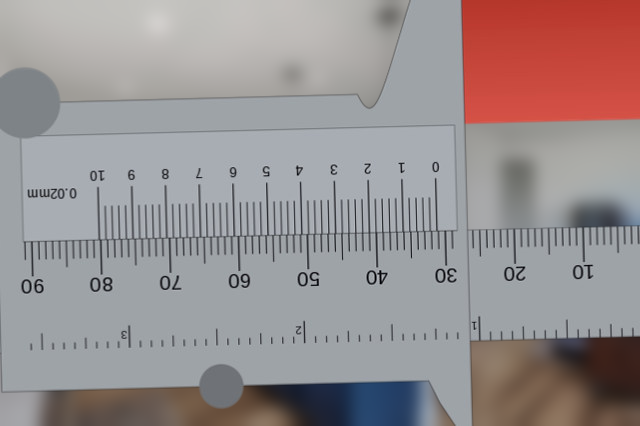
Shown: 31.2; mm
